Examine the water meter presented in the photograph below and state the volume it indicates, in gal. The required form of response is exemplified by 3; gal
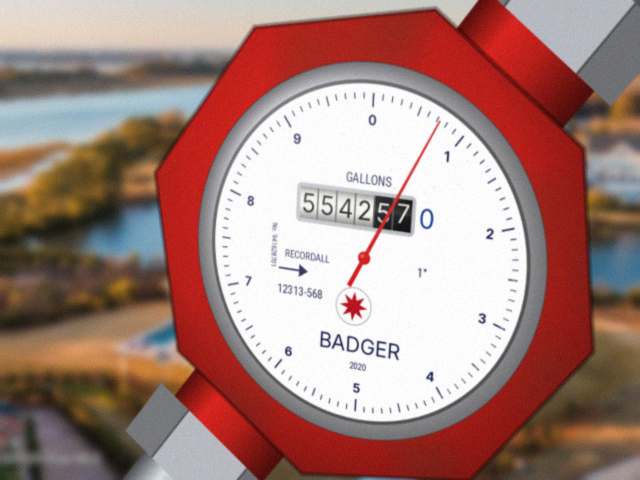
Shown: 5542570.7; gal
